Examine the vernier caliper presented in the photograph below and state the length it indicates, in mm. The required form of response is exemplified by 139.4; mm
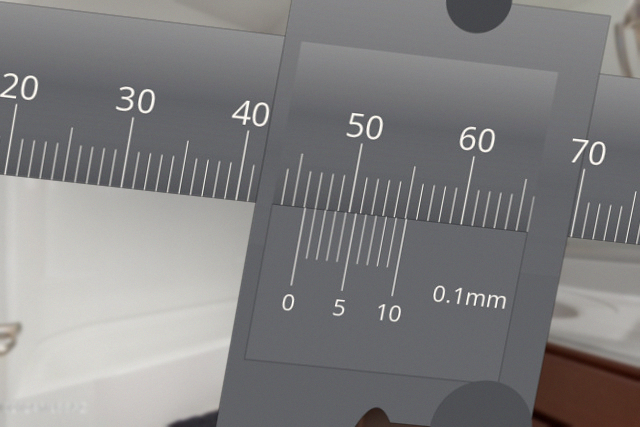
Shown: 46.1; mm
